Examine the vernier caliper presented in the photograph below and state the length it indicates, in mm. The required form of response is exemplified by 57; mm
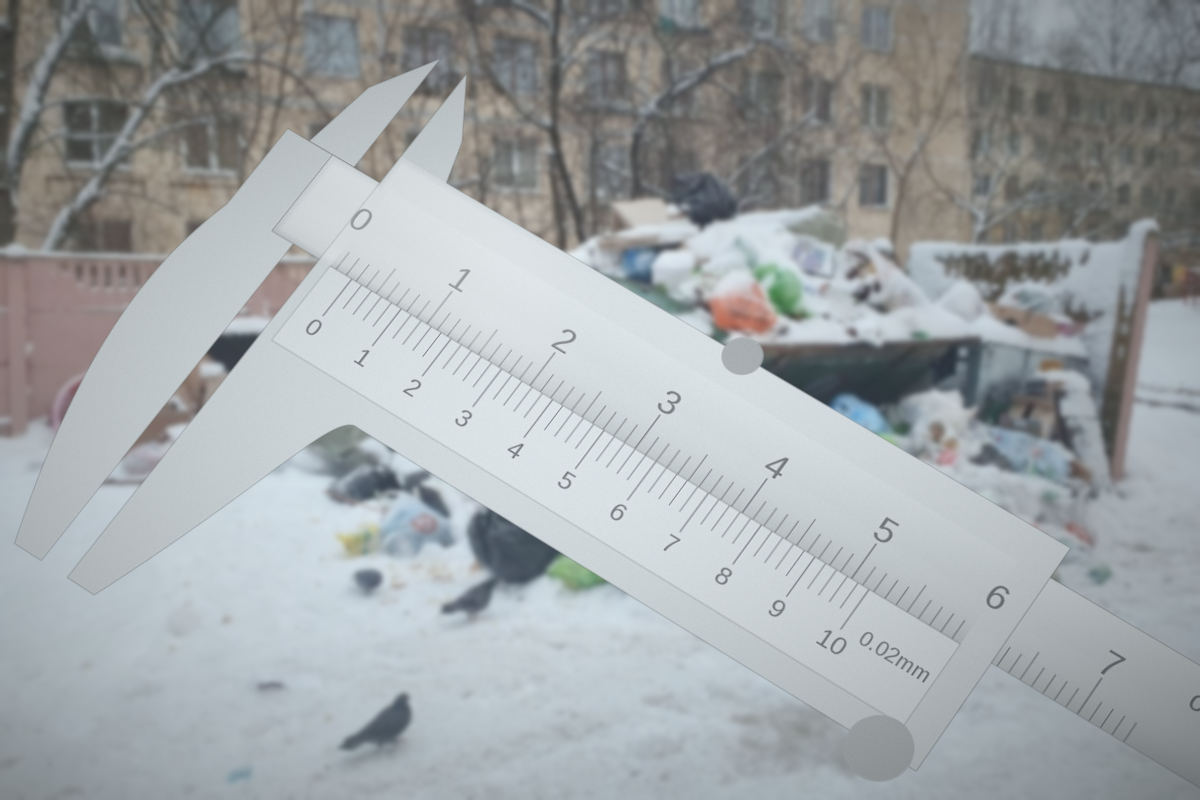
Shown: 2.6; mm
